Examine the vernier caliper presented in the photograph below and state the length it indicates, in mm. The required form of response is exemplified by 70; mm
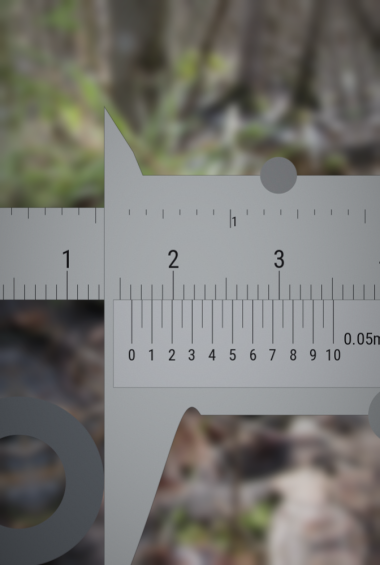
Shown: 16.1; mm
